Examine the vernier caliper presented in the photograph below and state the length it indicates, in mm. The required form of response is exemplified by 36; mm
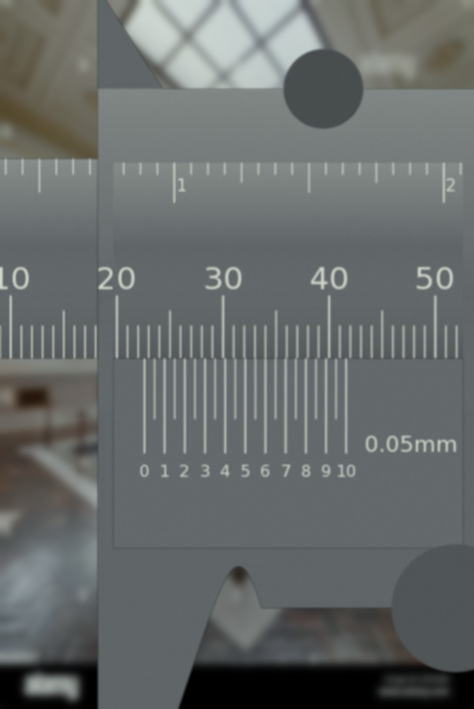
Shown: 22.6; mm
